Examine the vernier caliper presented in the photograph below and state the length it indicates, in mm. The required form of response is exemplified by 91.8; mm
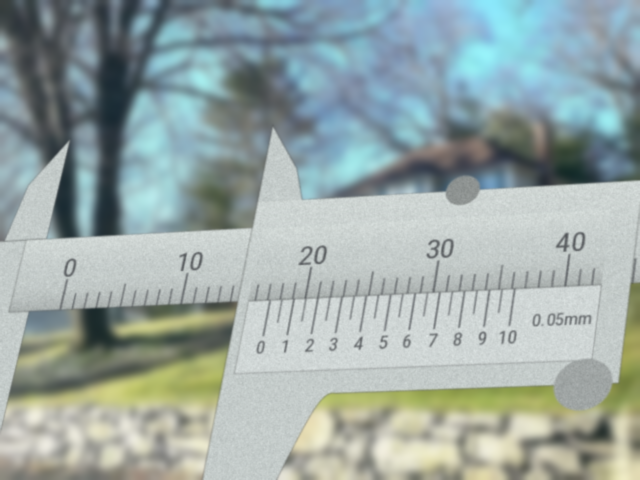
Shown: 17.2; mm
